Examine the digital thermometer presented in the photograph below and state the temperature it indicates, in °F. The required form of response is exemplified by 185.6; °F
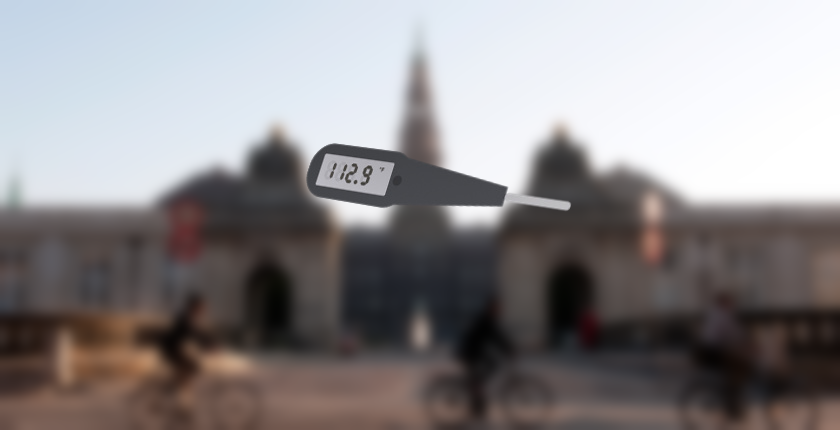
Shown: 112.9; °F
